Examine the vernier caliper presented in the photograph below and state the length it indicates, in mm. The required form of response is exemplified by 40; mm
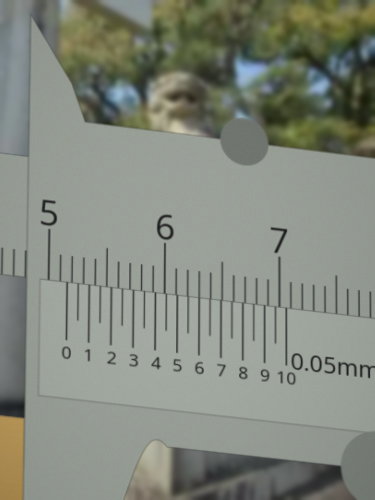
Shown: 51.6; mm
